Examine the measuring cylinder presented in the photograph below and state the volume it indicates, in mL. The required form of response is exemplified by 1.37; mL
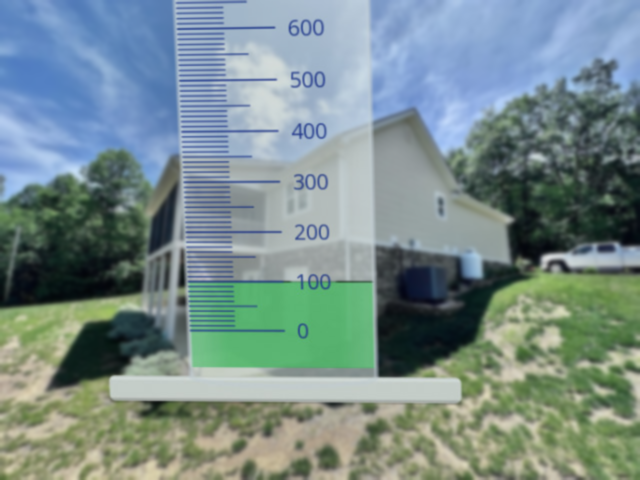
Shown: 100; mL
